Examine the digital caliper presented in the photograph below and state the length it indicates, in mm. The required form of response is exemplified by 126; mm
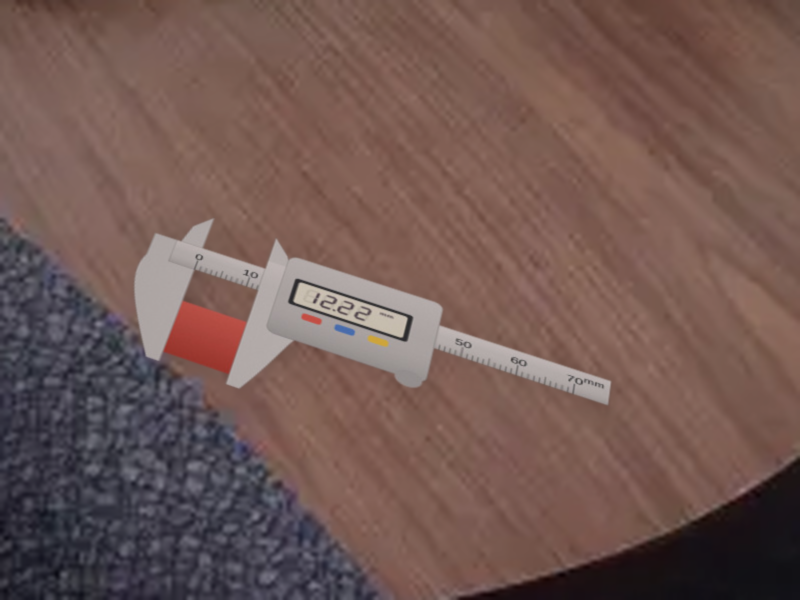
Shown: 12.22; mm
